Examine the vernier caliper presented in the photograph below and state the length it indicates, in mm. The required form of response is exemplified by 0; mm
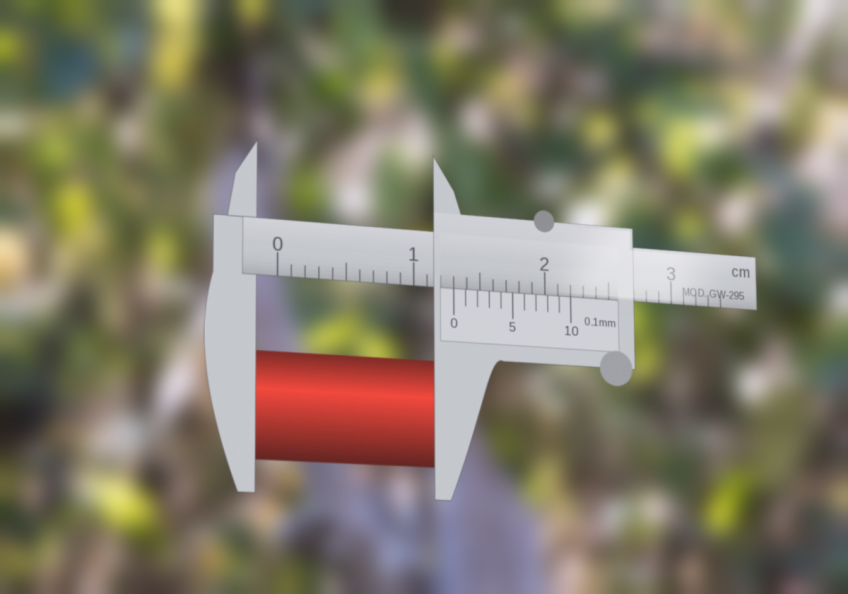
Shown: 13.0; mm
